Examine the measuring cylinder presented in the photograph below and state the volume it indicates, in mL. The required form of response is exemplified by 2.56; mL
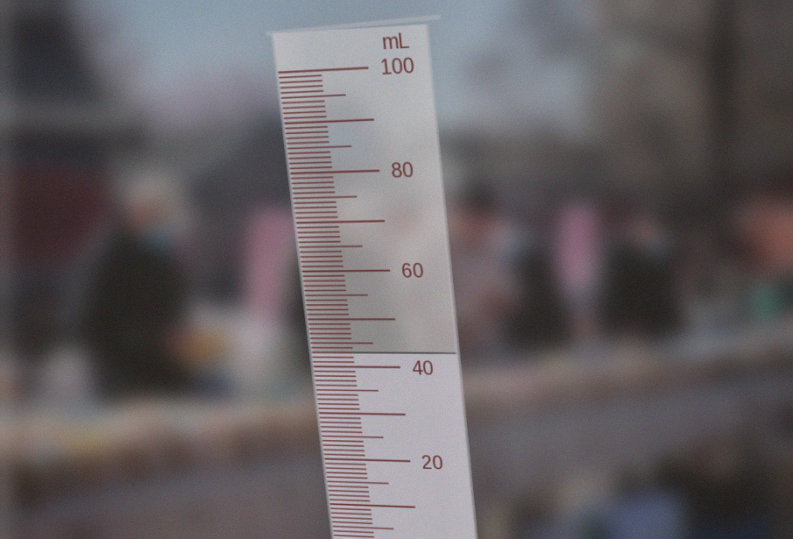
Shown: 43; mL
